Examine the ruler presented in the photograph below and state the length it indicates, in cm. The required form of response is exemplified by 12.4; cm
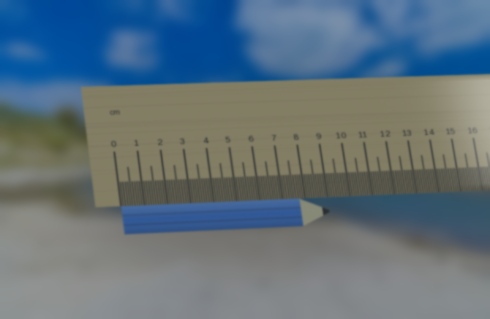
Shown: 9; cm
